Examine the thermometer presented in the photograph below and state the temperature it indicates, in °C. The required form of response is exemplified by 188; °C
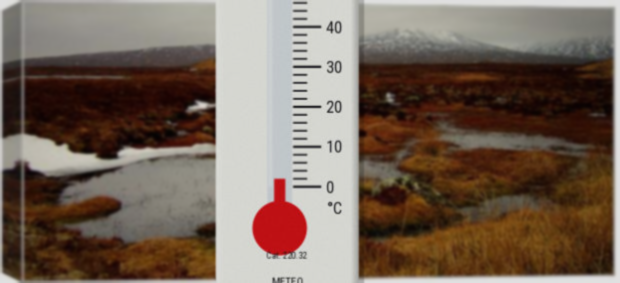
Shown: 2; °C
